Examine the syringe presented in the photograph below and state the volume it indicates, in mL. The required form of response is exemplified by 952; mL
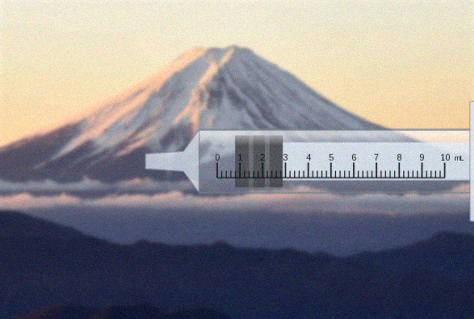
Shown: 0.8; mL
